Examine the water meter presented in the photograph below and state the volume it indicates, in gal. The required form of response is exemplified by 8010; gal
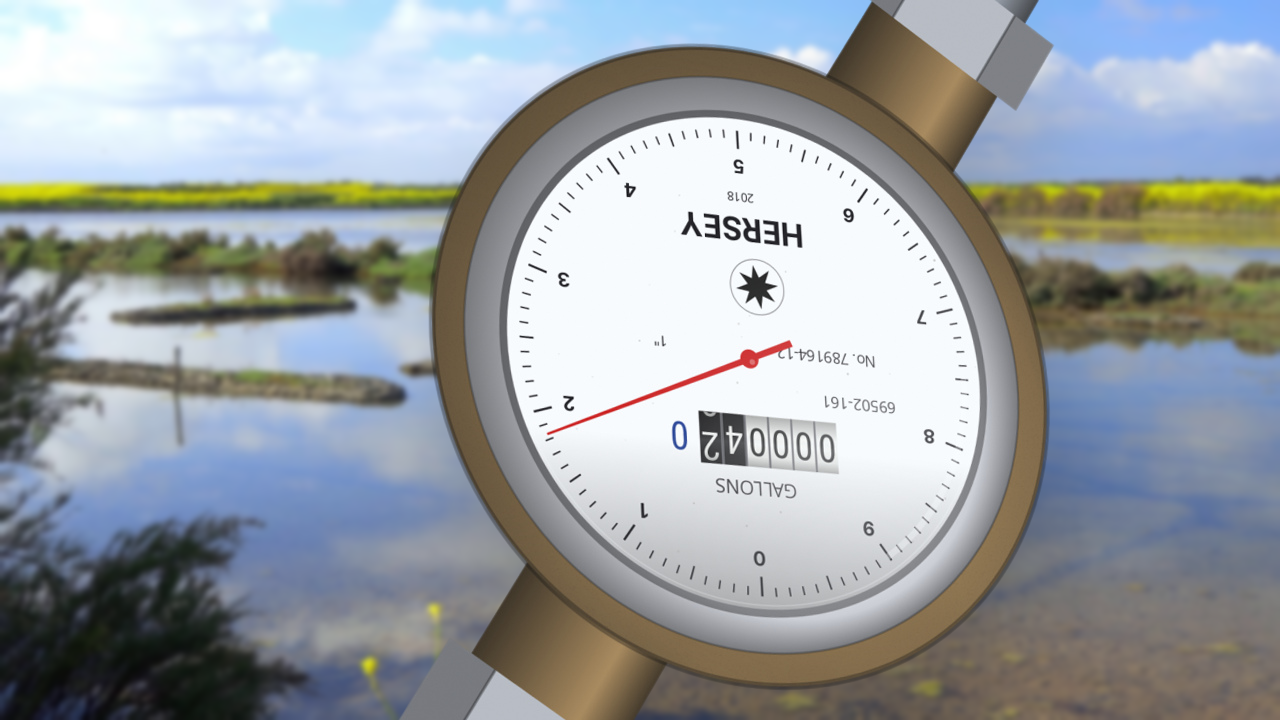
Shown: 421.8; gal
